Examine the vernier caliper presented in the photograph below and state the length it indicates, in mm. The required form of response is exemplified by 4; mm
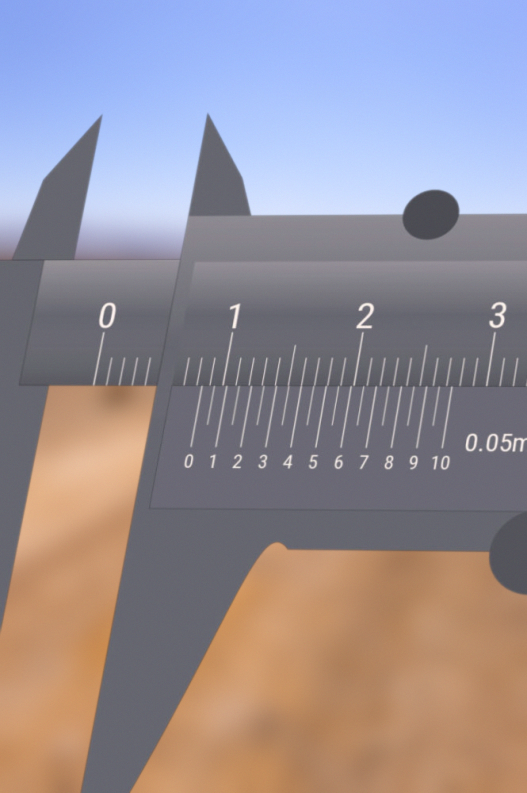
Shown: 8.4; mm
